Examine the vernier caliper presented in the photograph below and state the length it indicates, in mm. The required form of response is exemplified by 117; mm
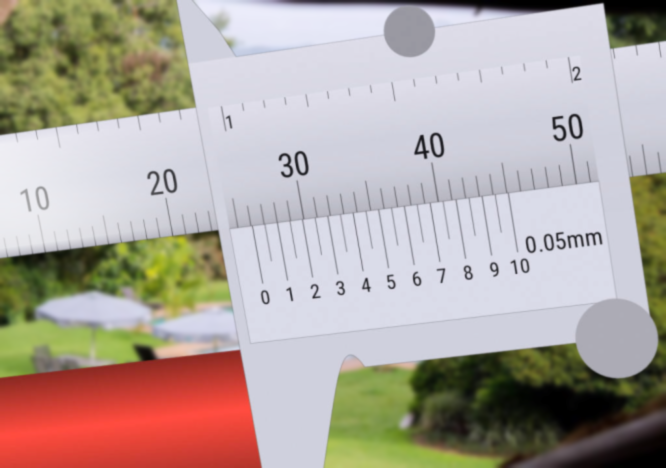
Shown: 26.1; mm
